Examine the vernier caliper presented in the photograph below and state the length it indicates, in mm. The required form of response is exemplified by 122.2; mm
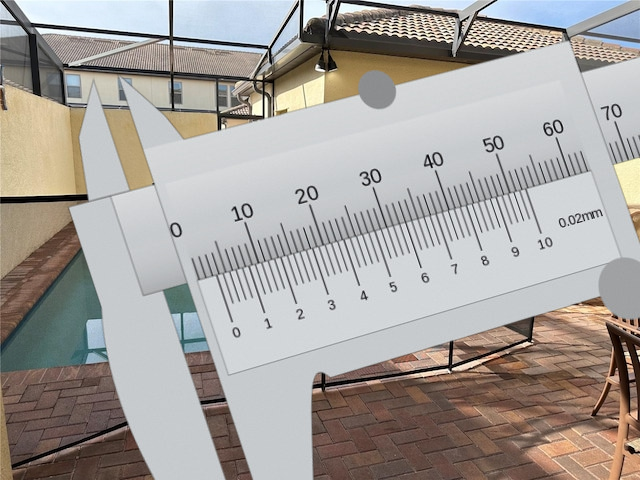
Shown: 3.6; mm
